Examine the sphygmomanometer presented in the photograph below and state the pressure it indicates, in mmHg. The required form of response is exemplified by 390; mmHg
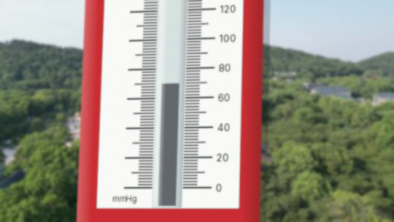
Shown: 70; mmHg
